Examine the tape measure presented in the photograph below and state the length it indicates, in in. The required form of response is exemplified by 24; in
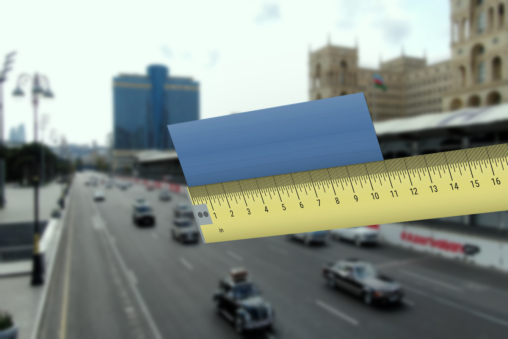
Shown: 11; in
